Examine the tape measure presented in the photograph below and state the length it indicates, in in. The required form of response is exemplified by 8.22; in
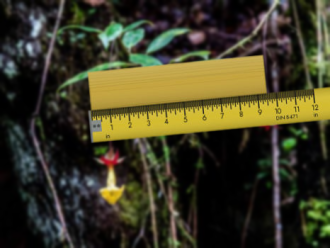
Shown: 9.5; in
